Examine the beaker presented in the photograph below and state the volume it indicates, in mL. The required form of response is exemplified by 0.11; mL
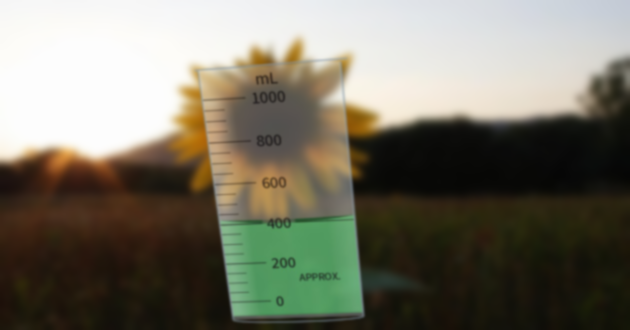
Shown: 400; mL
